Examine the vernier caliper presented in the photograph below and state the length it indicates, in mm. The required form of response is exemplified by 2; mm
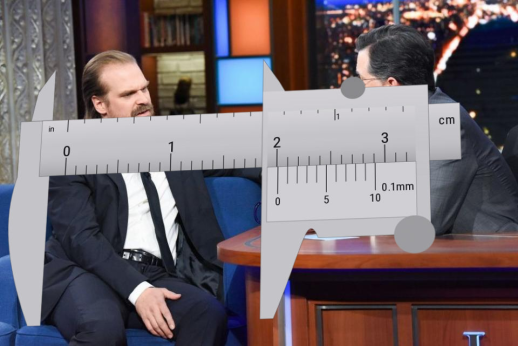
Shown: 20.1; mm
